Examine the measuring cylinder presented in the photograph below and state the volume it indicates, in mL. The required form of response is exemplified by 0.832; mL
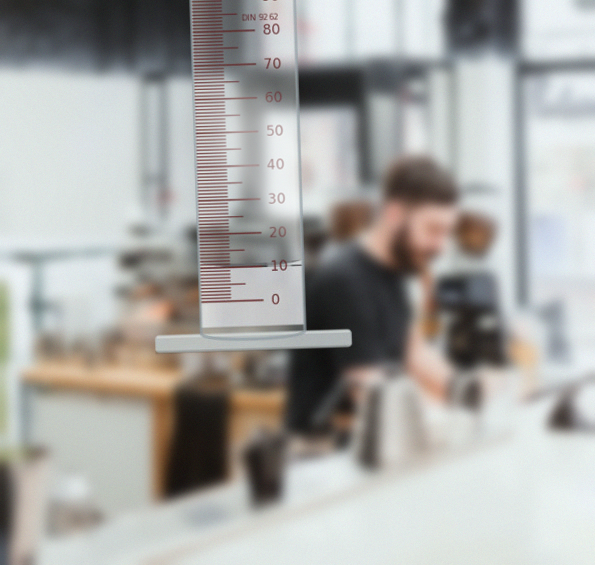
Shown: 10; mL
